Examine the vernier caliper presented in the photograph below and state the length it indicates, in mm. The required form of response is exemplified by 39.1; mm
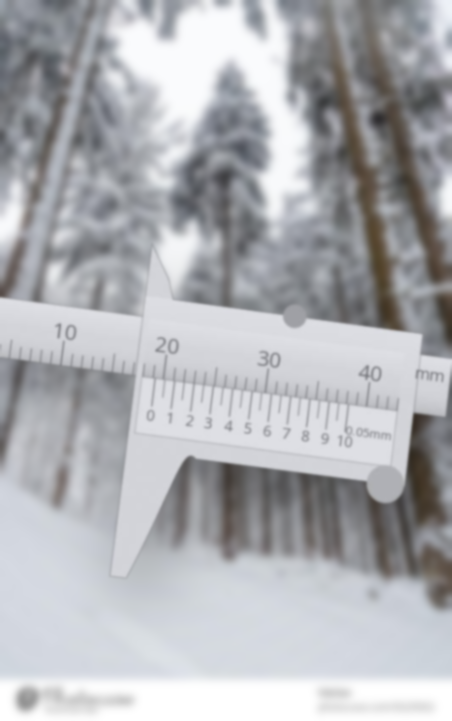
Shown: 19.2; mm
